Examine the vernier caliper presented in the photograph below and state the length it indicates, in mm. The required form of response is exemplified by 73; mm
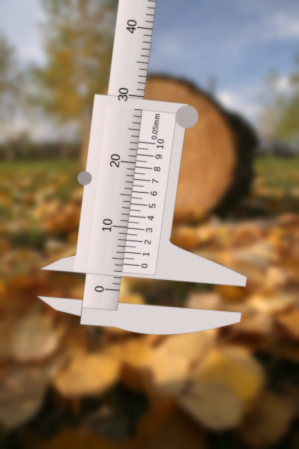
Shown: 4.2; mm
